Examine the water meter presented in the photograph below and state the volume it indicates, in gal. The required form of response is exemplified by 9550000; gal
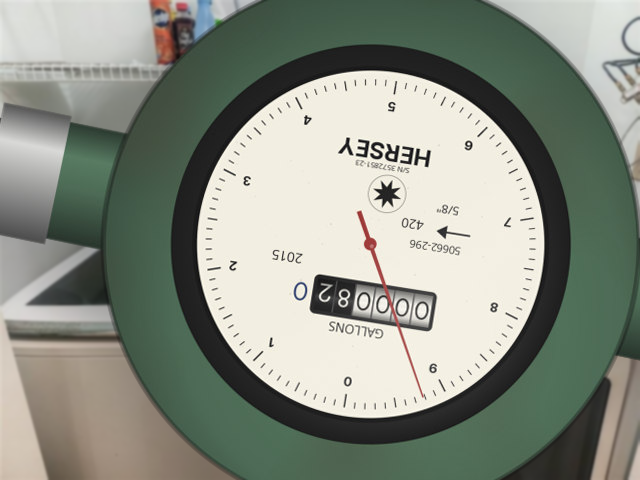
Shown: 819.2; gal
